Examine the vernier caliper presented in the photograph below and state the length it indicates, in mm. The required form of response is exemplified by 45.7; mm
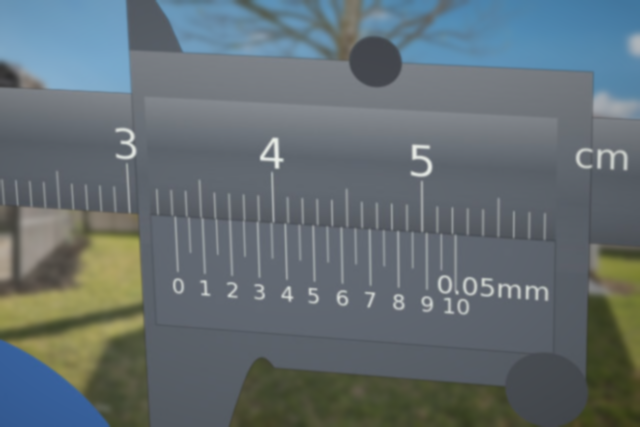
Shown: 33.2; mm
